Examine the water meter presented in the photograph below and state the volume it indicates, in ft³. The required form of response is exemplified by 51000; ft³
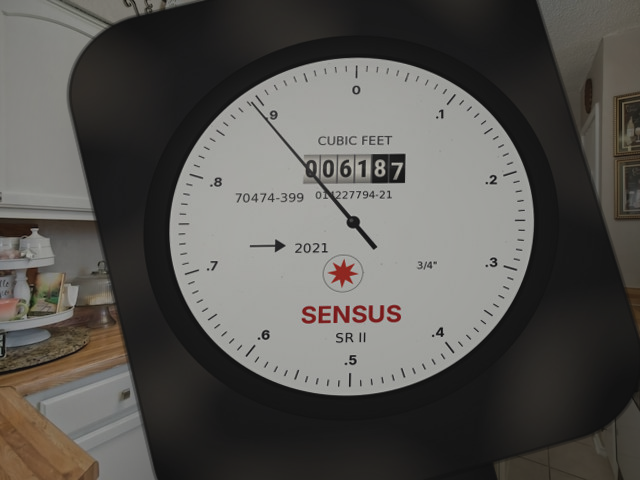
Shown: 6186.89; ft³
